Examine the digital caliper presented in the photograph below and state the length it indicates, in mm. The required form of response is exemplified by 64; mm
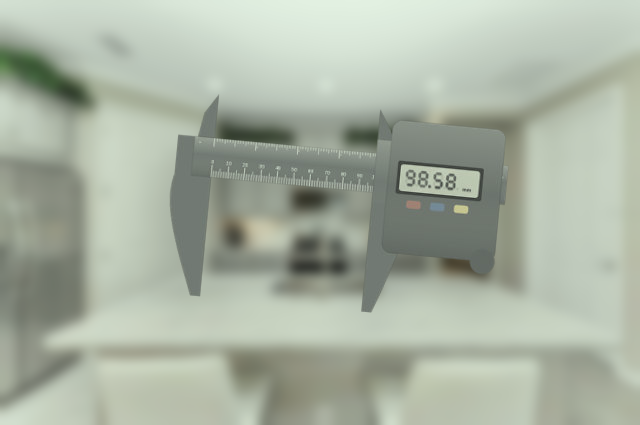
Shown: 98.58; mm
